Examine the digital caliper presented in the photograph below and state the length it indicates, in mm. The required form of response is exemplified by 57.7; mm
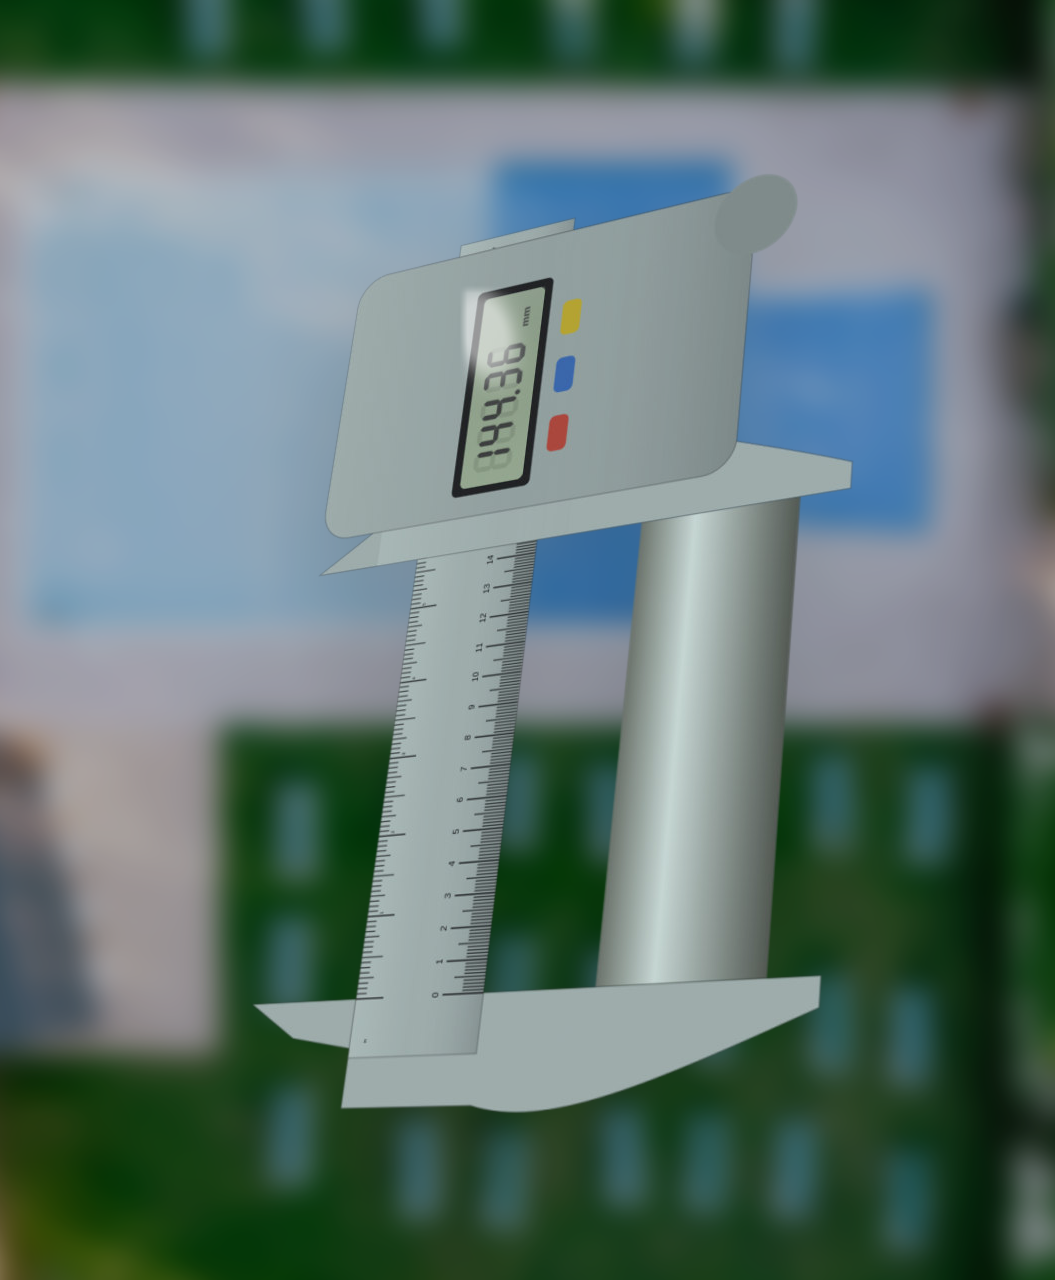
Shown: 144.36; mm
